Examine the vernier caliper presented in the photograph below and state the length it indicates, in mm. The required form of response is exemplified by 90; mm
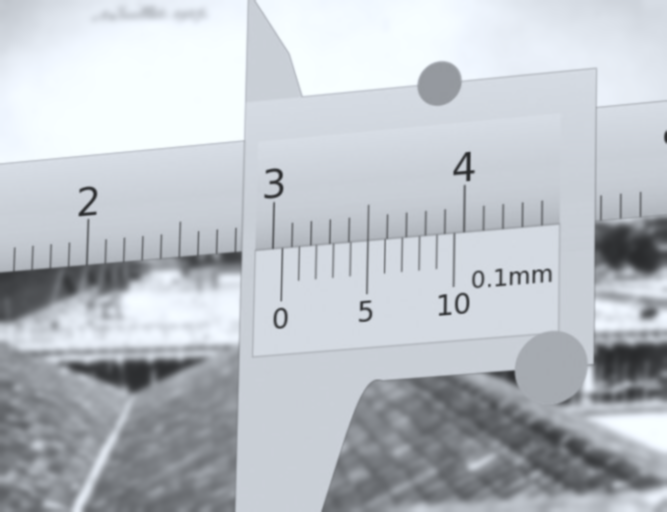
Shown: 30.5; mm
